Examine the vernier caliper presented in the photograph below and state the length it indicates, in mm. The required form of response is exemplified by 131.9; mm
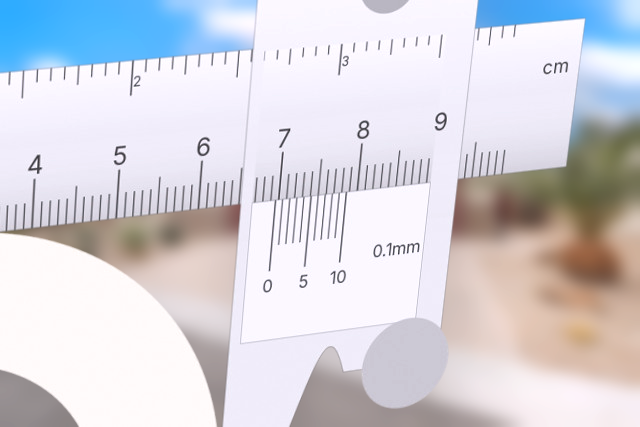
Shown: 69.6; mm
